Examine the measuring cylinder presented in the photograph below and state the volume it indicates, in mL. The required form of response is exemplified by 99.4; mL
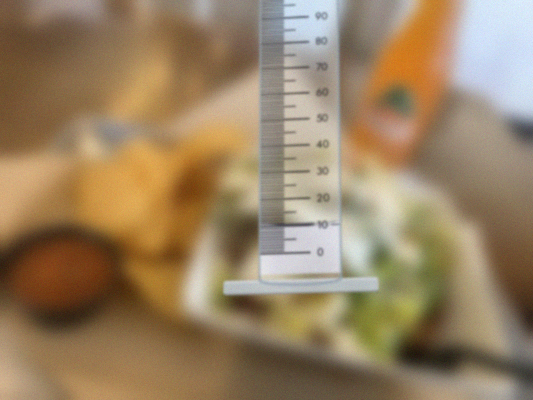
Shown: 10; mL
